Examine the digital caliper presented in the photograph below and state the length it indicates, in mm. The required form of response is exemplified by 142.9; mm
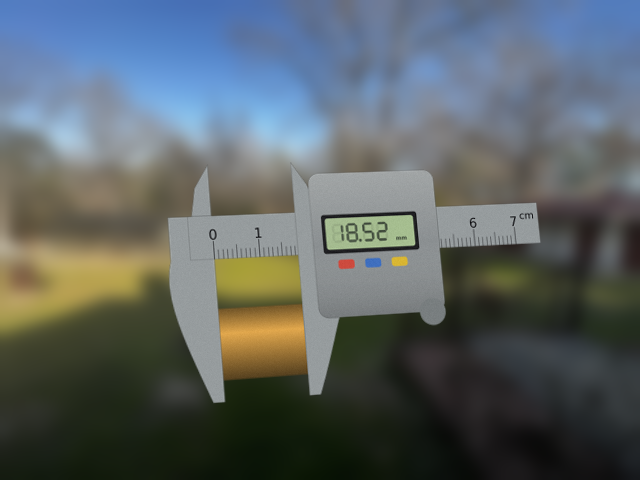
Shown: 18.52; mm
